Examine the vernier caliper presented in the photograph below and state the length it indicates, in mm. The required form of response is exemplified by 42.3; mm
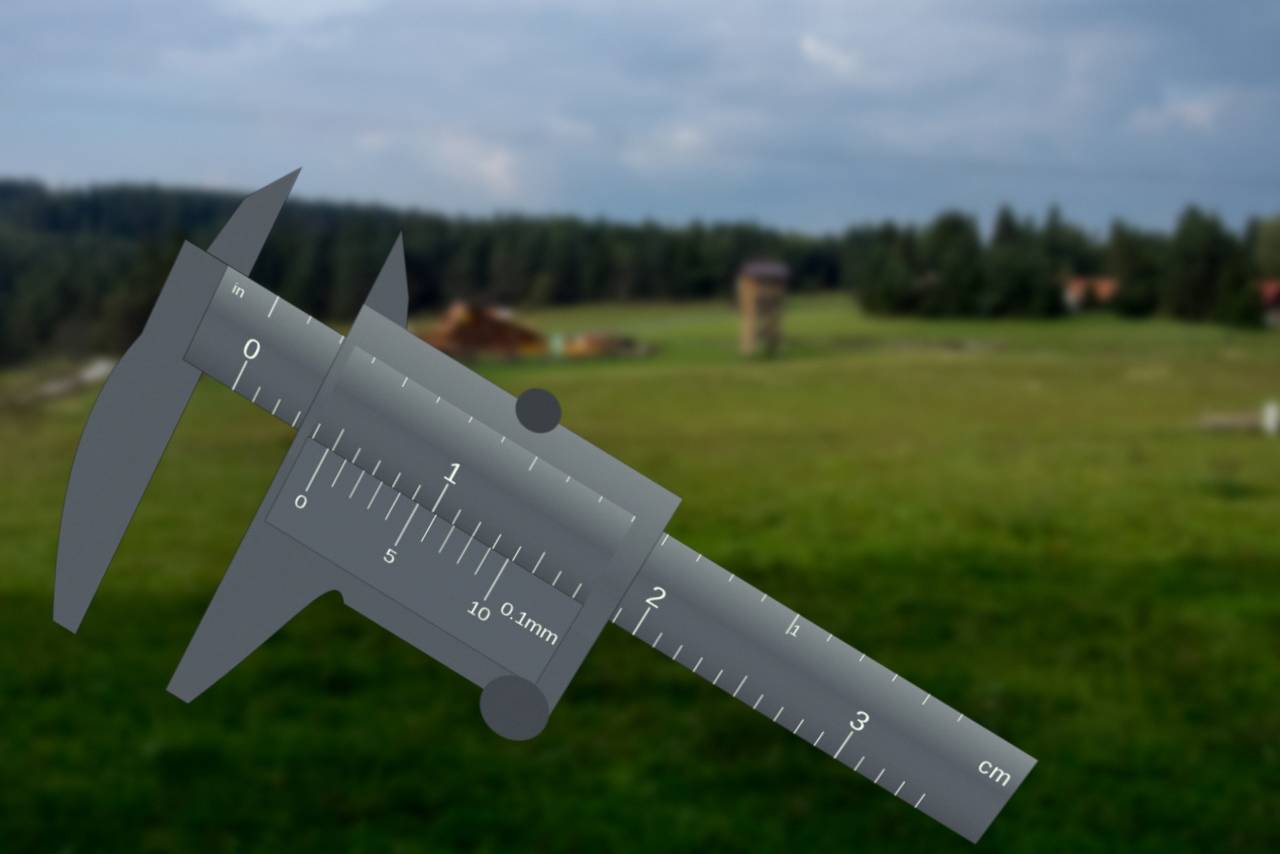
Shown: 4.8; mm
